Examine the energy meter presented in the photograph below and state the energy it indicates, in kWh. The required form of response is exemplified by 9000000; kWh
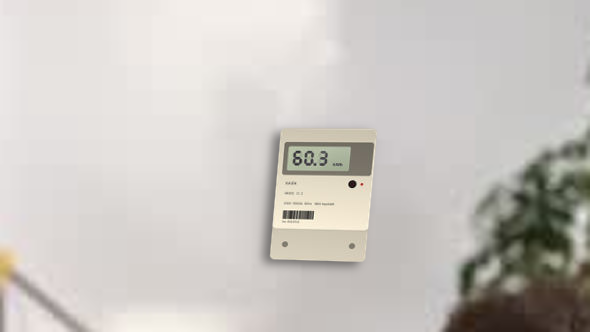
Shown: 60.3; kWh
